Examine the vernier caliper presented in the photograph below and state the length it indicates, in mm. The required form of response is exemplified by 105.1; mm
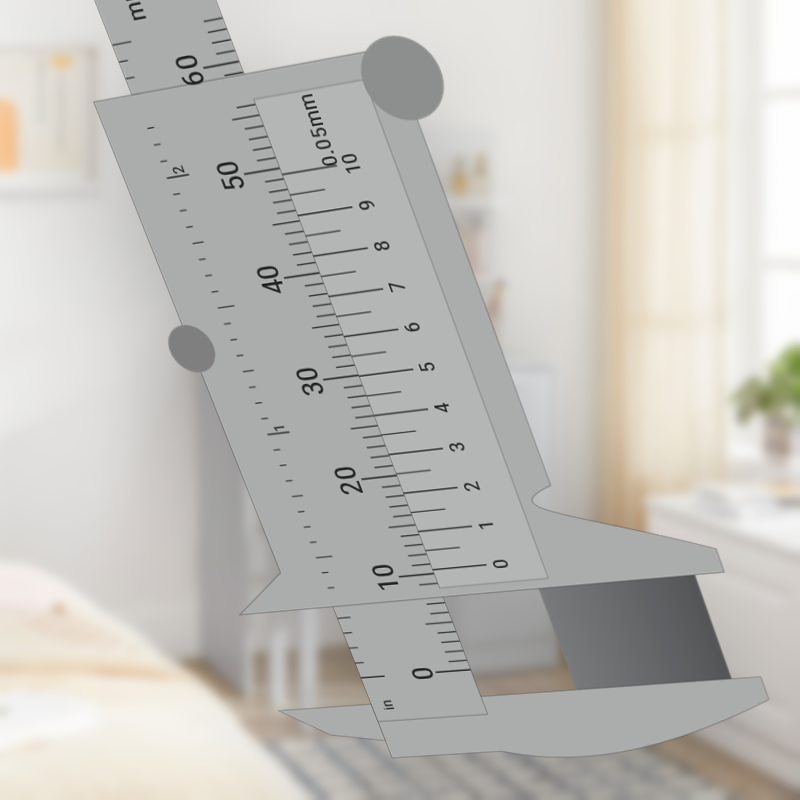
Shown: 10.4; mm
